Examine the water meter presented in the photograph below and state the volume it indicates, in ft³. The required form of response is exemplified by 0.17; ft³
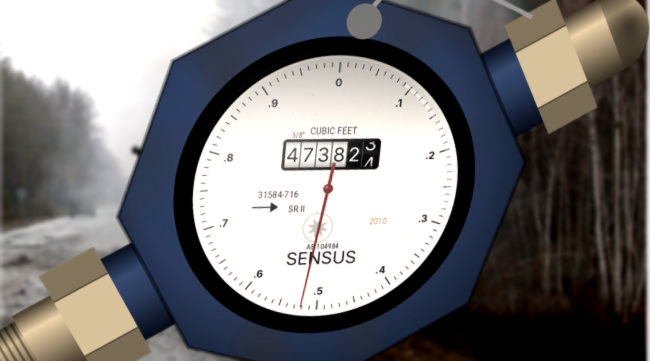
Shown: 473823.52; ft³
